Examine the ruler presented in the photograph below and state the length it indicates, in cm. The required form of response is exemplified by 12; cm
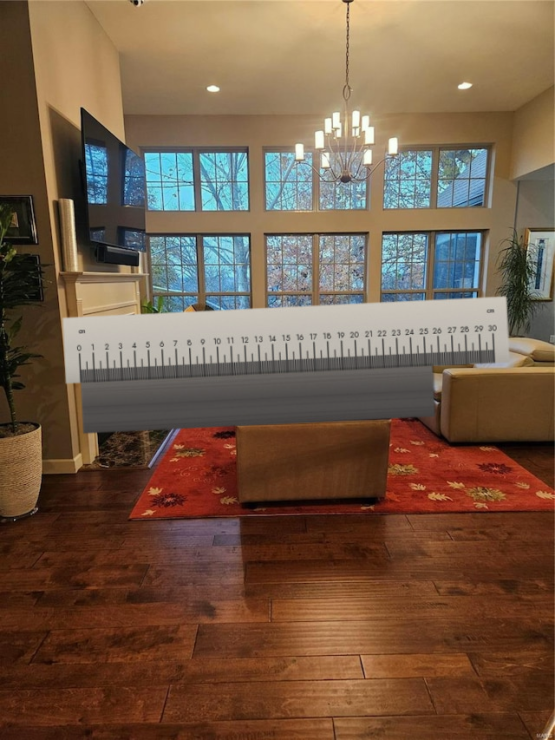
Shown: 25.5; cm
